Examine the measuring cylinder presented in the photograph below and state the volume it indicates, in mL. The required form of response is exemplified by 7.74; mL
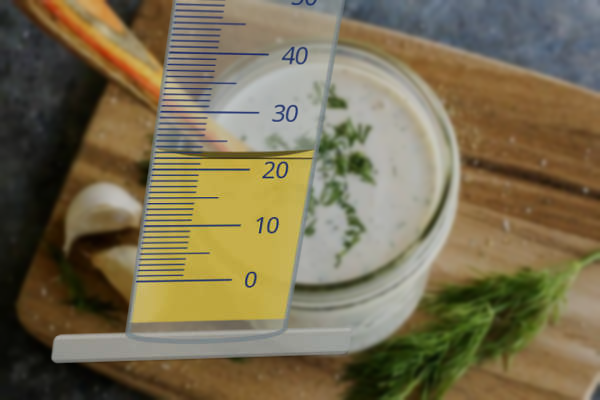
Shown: 22; mL
